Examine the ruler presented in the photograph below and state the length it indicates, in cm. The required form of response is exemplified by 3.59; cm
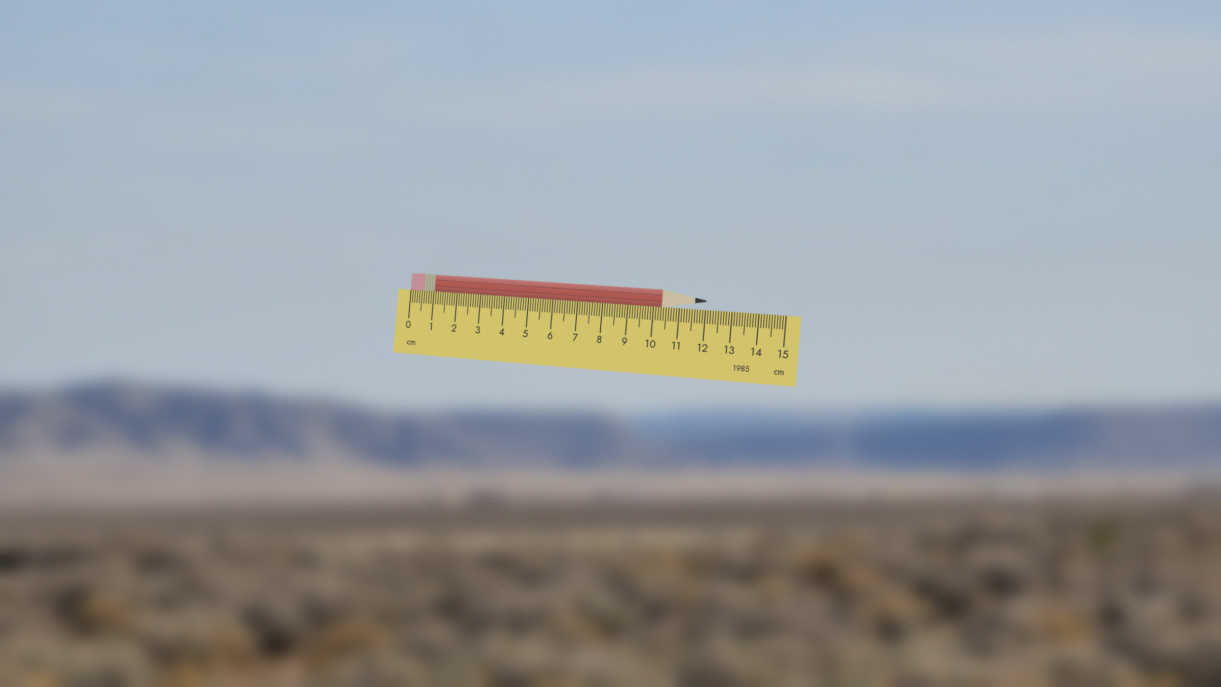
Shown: 12; cm
